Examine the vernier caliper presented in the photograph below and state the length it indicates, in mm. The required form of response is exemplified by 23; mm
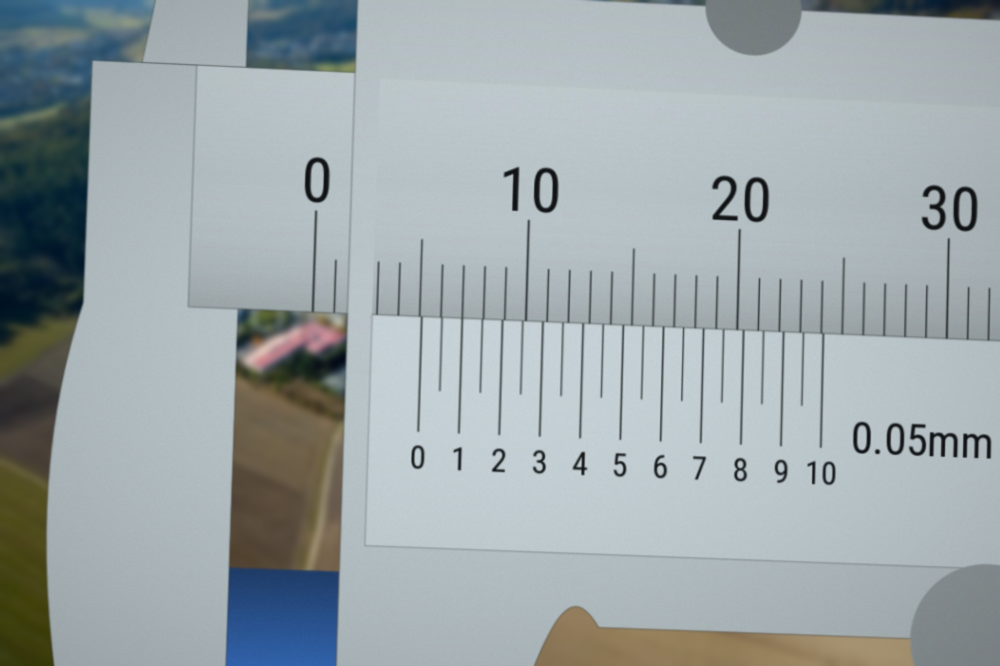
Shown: 5.1; mm
